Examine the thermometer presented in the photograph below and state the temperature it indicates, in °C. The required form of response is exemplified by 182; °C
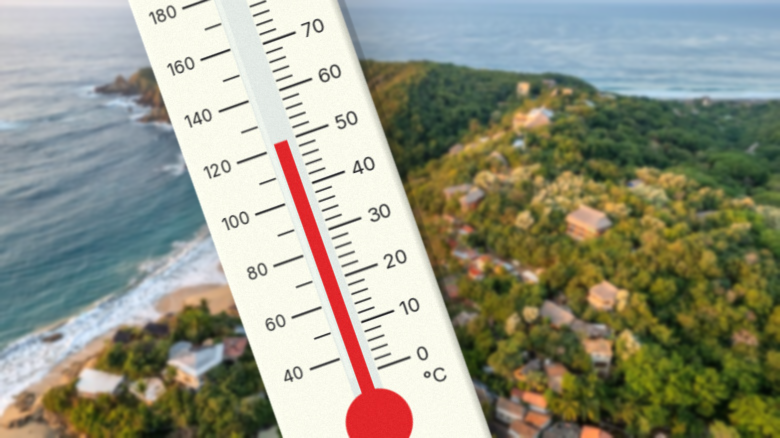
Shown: 50; °C
